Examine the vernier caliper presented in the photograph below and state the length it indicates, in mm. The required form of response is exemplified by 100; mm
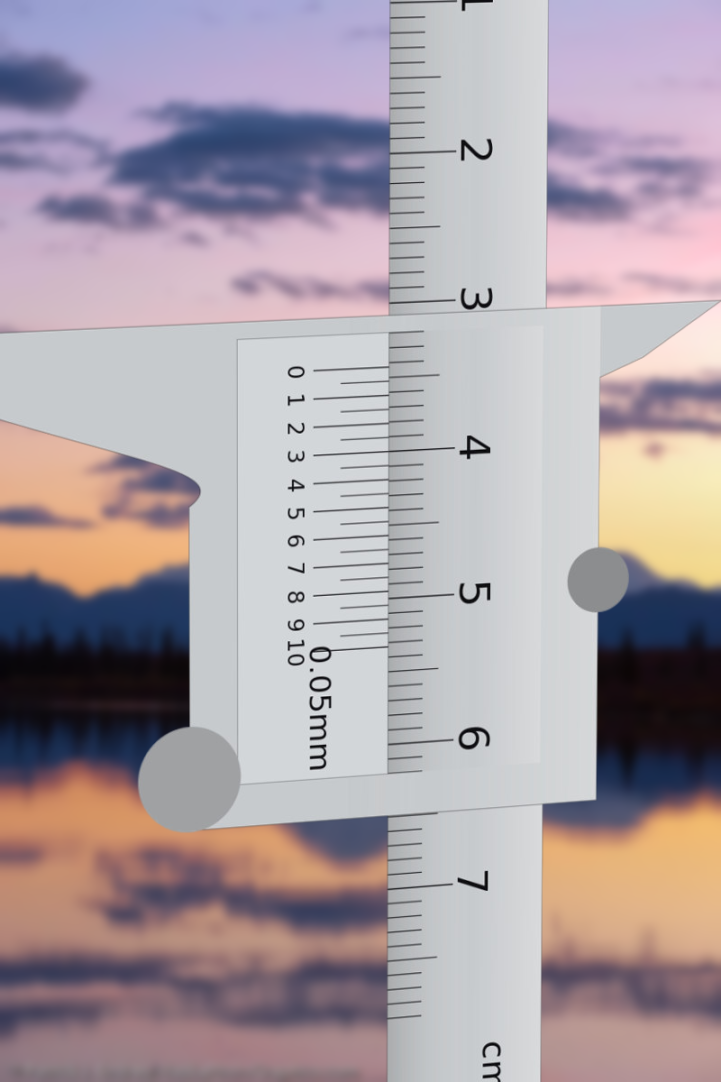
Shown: 34.3; mm
